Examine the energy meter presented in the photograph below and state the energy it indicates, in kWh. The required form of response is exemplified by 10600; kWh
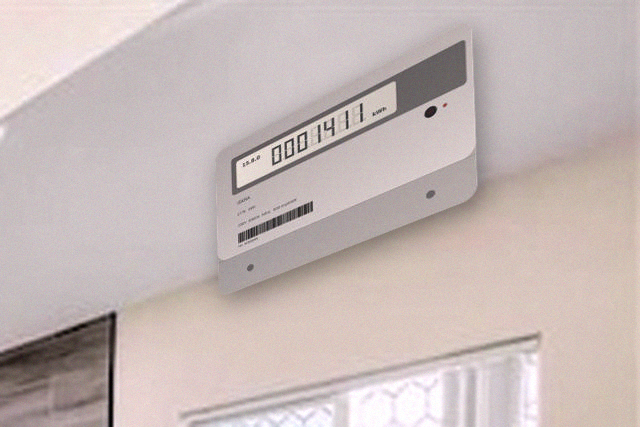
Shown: 1411; kWh
